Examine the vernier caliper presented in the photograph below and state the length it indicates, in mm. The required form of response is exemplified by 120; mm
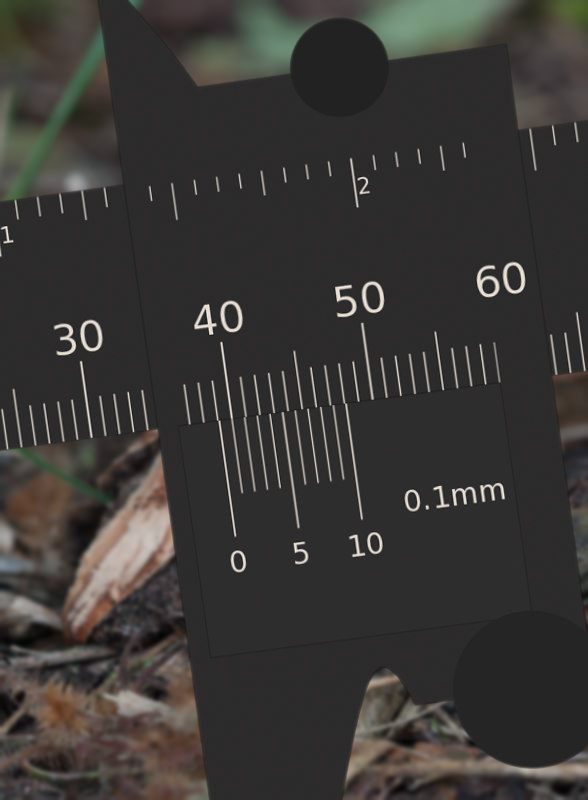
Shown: 39.1; mm
